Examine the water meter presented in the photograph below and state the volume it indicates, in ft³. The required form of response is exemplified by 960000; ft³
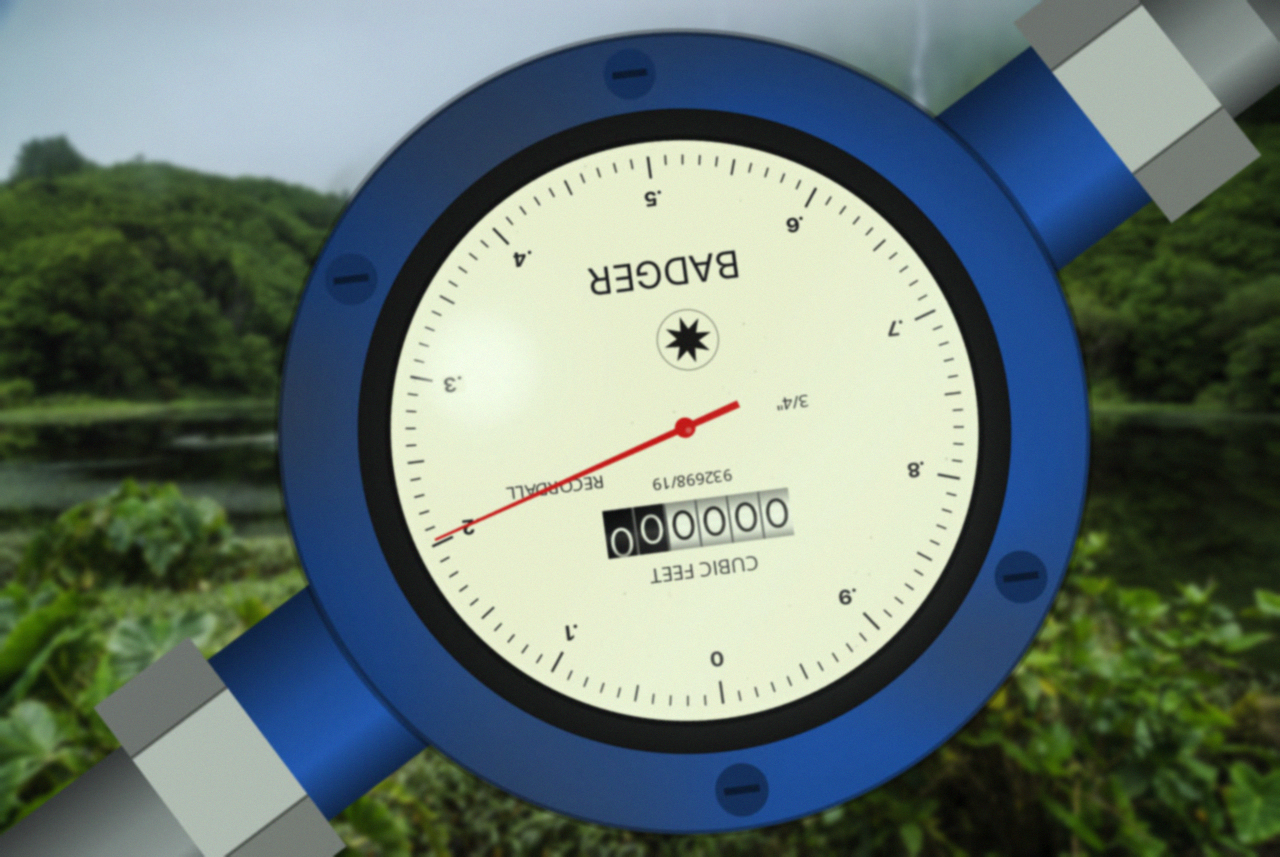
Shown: 0.20; ft³
